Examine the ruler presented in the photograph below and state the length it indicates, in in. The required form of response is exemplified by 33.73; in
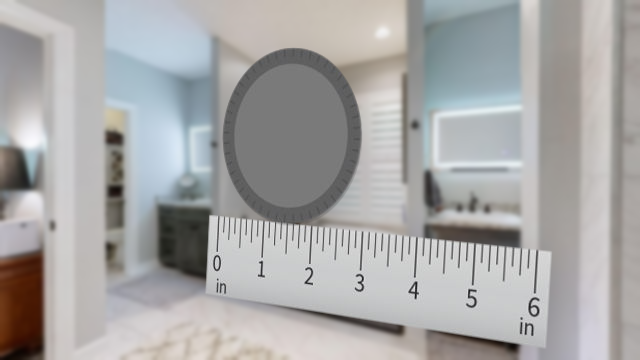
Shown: 2.875; in
